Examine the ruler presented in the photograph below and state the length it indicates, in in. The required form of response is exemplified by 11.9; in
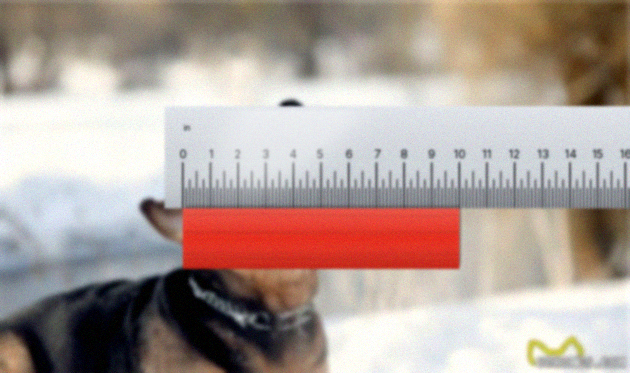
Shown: 10; in
